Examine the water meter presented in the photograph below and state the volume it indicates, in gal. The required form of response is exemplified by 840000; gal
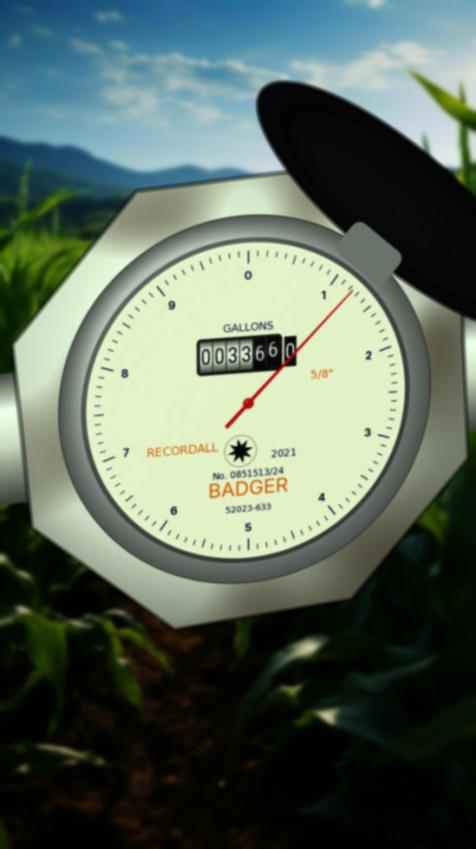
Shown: 33661.2; gal
